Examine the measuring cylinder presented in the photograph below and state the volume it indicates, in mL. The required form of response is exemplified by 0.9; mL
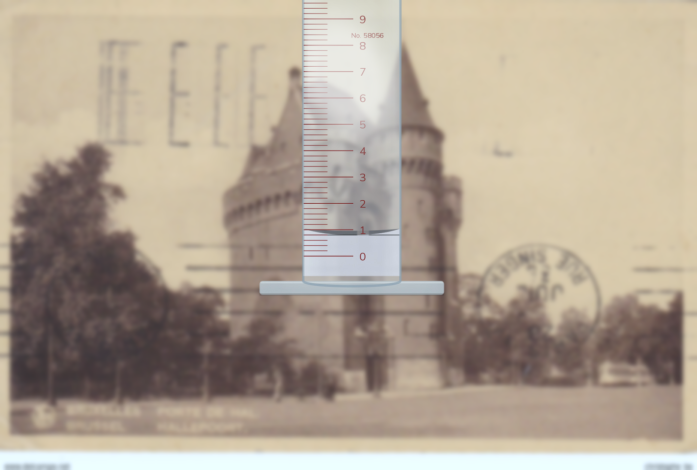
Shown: 0.8; mL
